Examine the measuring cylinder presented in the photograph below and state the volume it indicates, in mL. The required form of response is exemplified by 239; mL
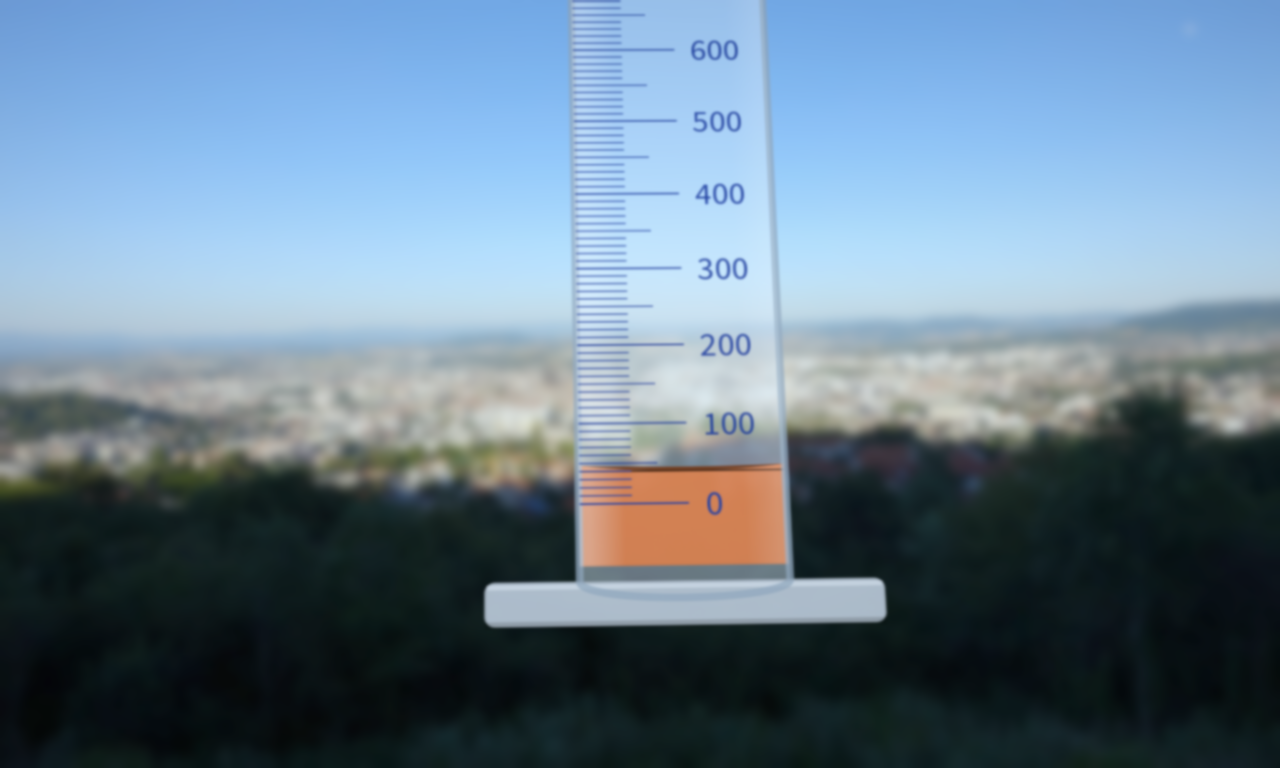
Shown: 40; mL
